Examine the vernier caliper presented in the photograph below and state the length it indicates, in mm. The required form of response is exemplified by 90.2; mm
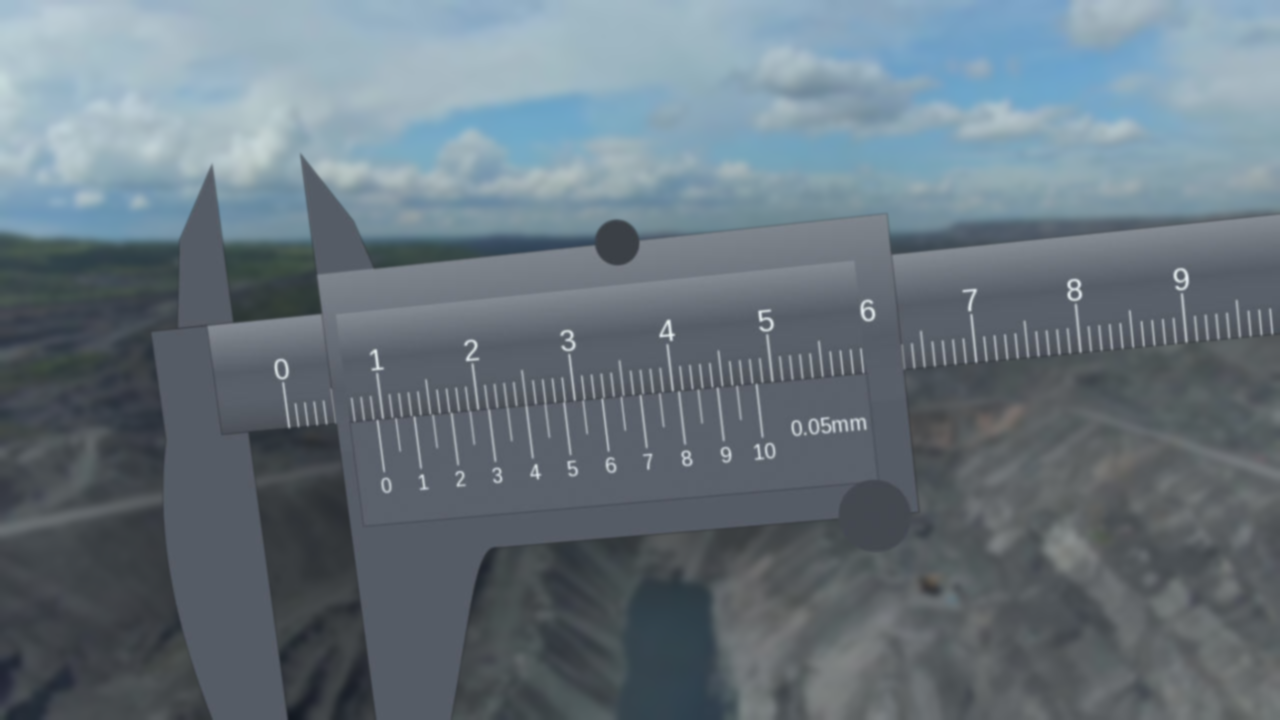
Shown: 9.4; mm
